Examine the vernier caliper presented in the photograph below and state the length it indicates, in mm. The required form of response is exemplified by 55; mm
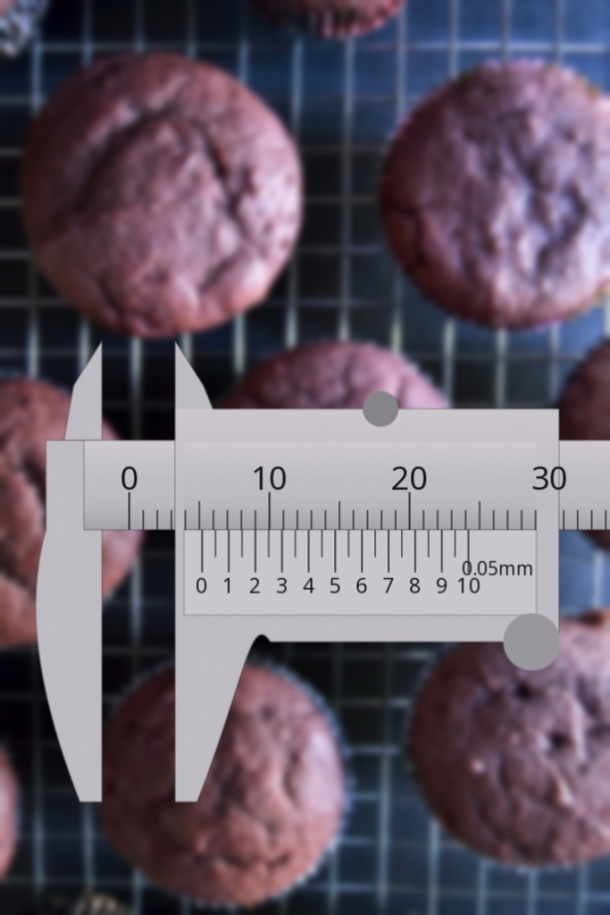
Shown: 5.2; mm
